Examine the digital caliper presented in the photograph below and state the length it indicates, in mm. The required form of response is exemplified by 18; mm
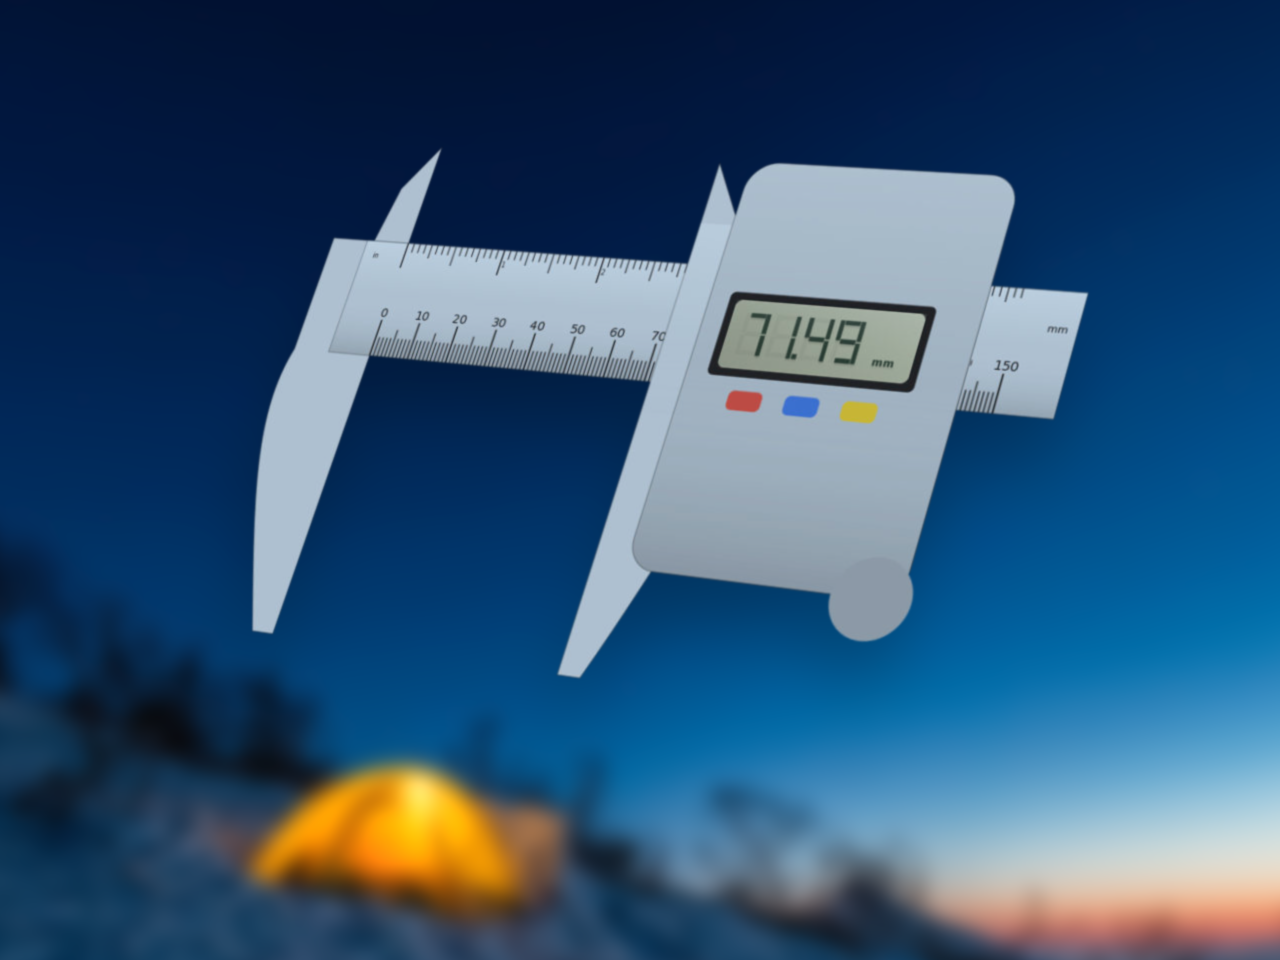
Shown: 71.49; mm
